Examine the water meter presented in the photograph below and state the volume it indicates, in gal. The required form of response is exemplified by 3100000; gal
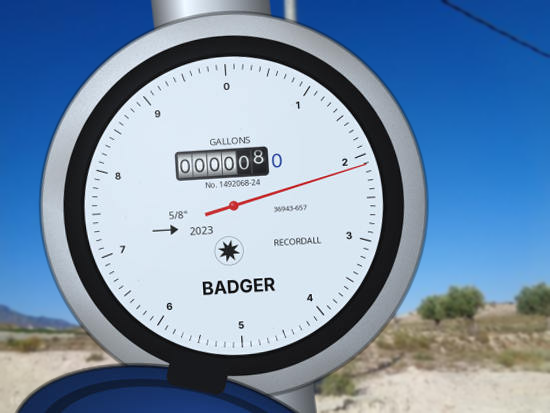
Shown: 82.1; gal
